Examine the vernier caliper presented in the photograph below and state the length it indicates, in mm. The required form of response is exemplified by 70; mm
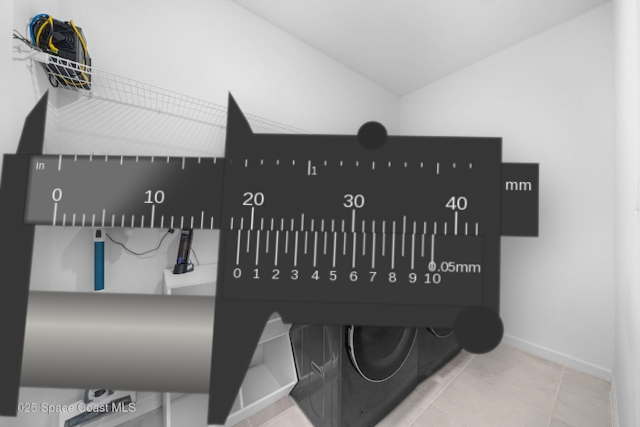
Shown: 18.8; mm
